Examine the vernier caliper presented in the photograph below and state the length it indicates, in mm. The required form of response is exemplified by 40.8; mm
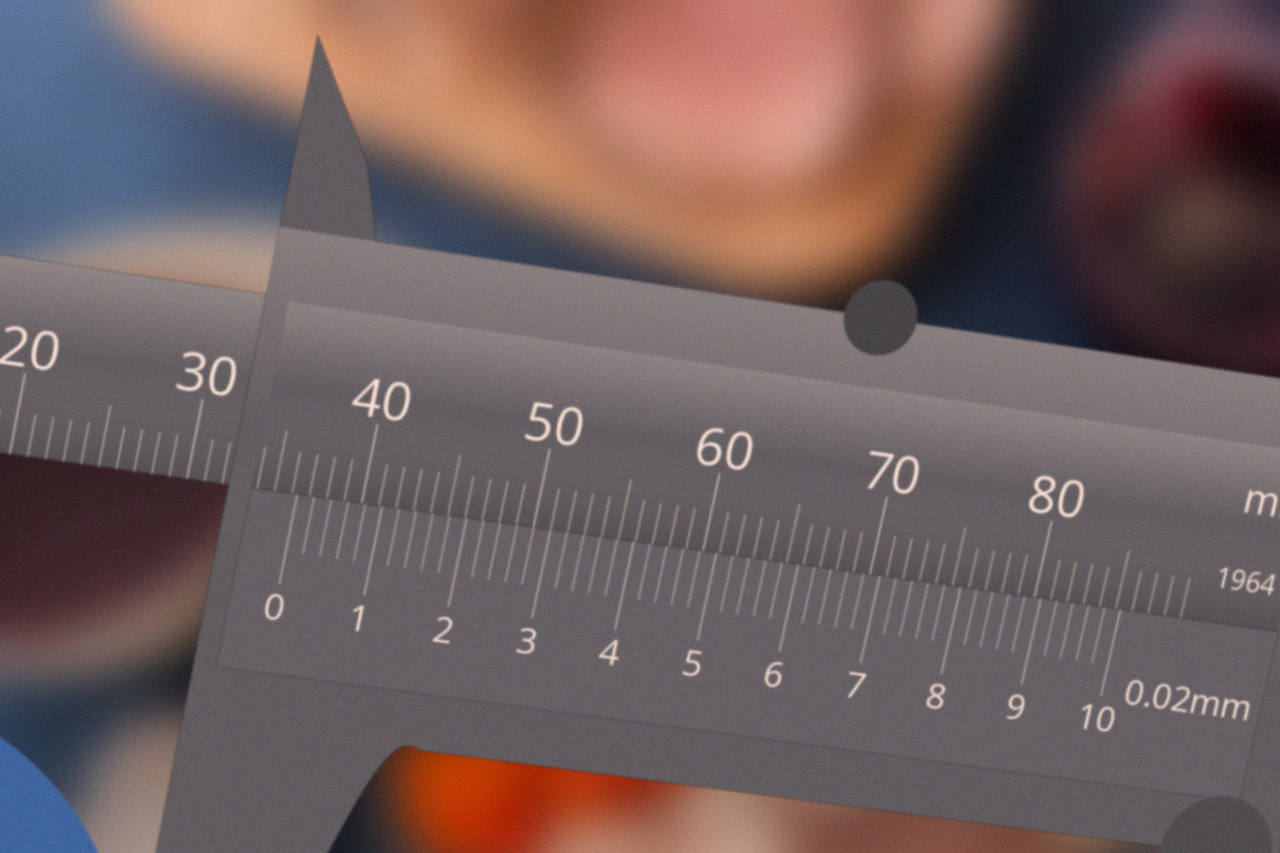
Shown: 36.3; mm
